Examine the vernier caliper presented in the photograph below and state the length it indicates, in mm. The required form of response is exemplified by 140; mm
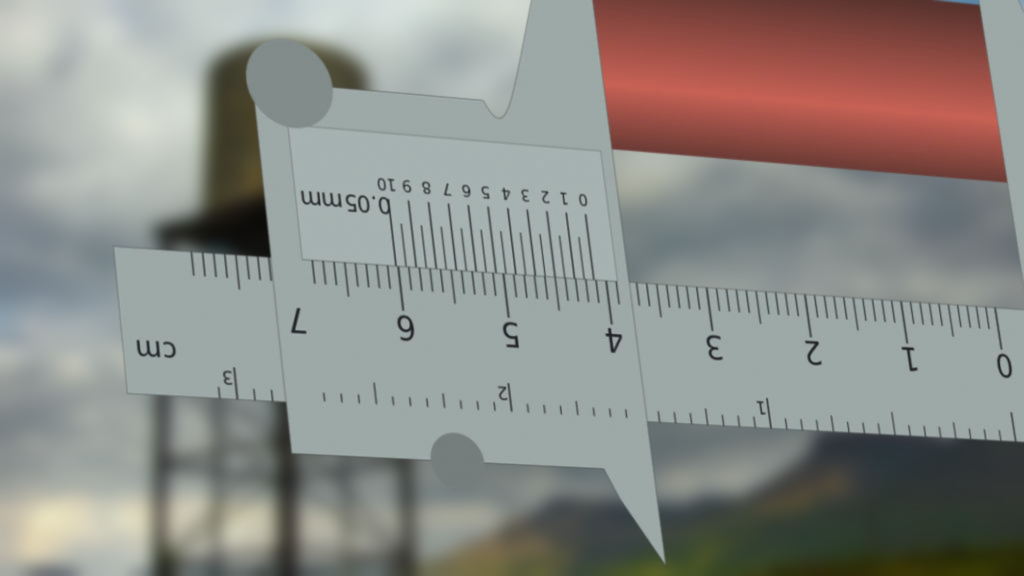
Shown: 41.2; mm
